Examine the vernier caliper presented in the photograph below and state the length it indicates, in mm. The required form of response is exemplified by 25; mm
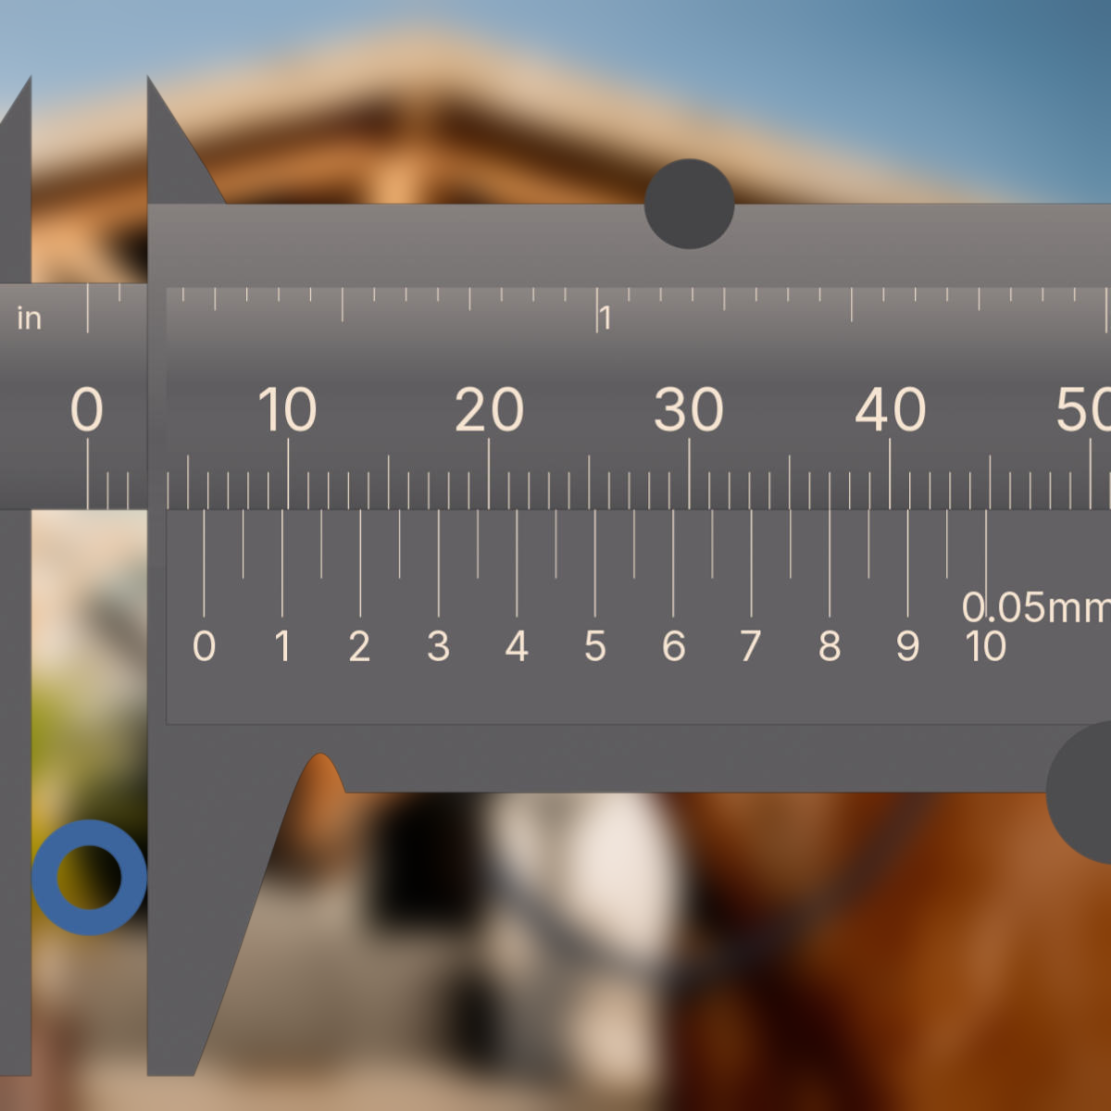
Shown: 5.8; mm
